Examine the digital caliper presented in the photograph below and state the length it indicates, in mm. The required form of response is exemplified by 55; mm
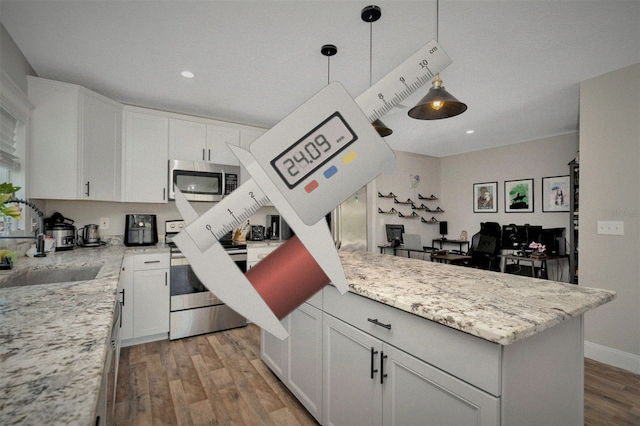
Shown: 24.09; mm
